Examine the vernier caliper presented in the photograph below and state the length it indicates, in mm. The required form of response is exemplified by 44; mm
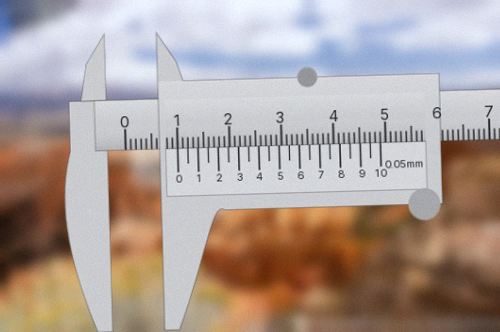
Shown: 10.0; mm
